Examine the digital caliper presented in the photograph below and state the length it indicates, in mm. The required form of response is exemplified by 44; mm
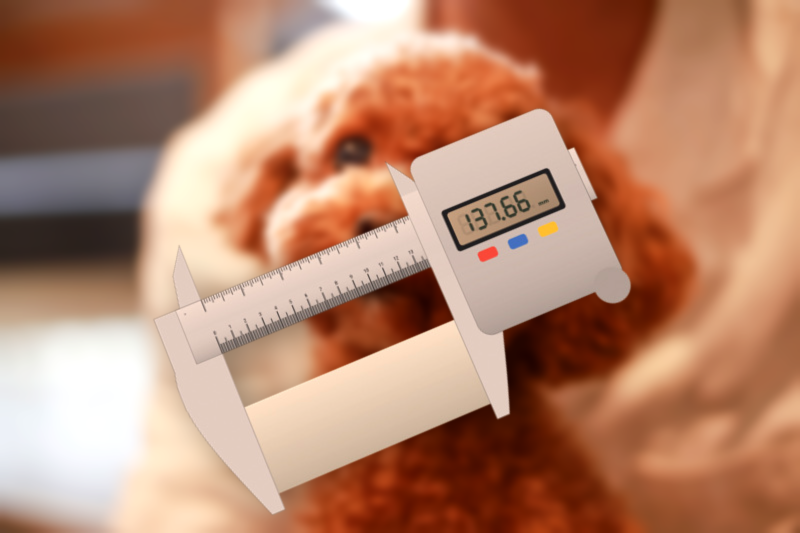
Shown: 137.66; mm
